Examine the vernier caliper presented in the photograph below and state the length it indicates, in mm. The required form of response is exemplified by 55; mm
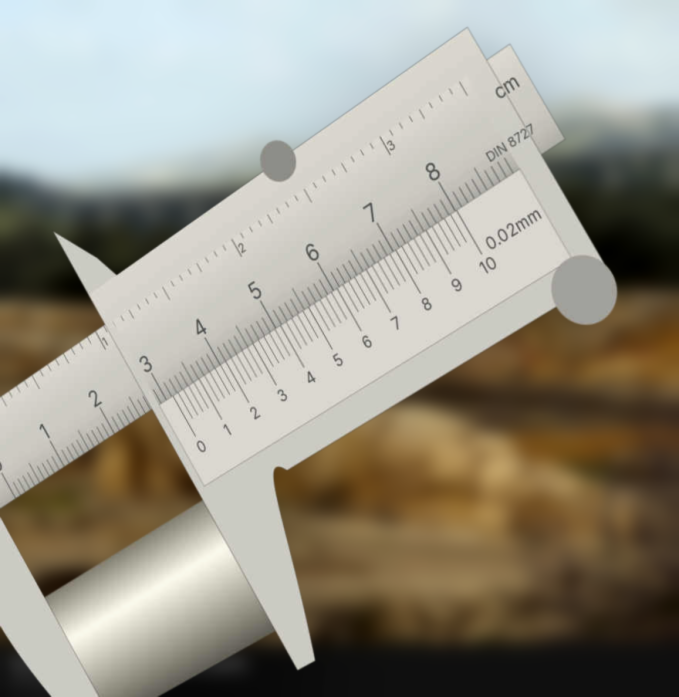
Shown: 31.2; mm
